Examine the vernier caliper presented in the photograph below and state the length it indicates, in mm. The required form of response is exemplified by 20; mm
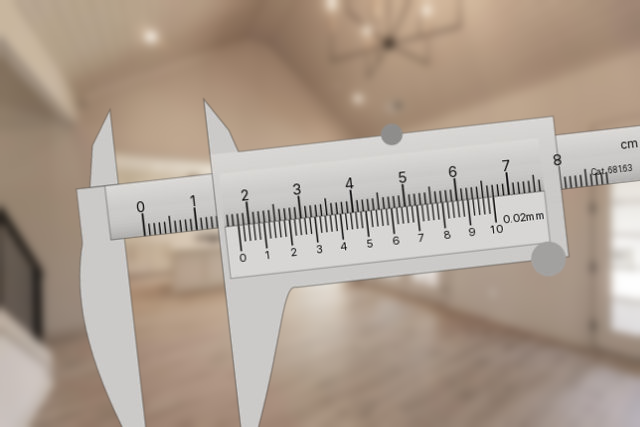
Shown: 18.0; mm
